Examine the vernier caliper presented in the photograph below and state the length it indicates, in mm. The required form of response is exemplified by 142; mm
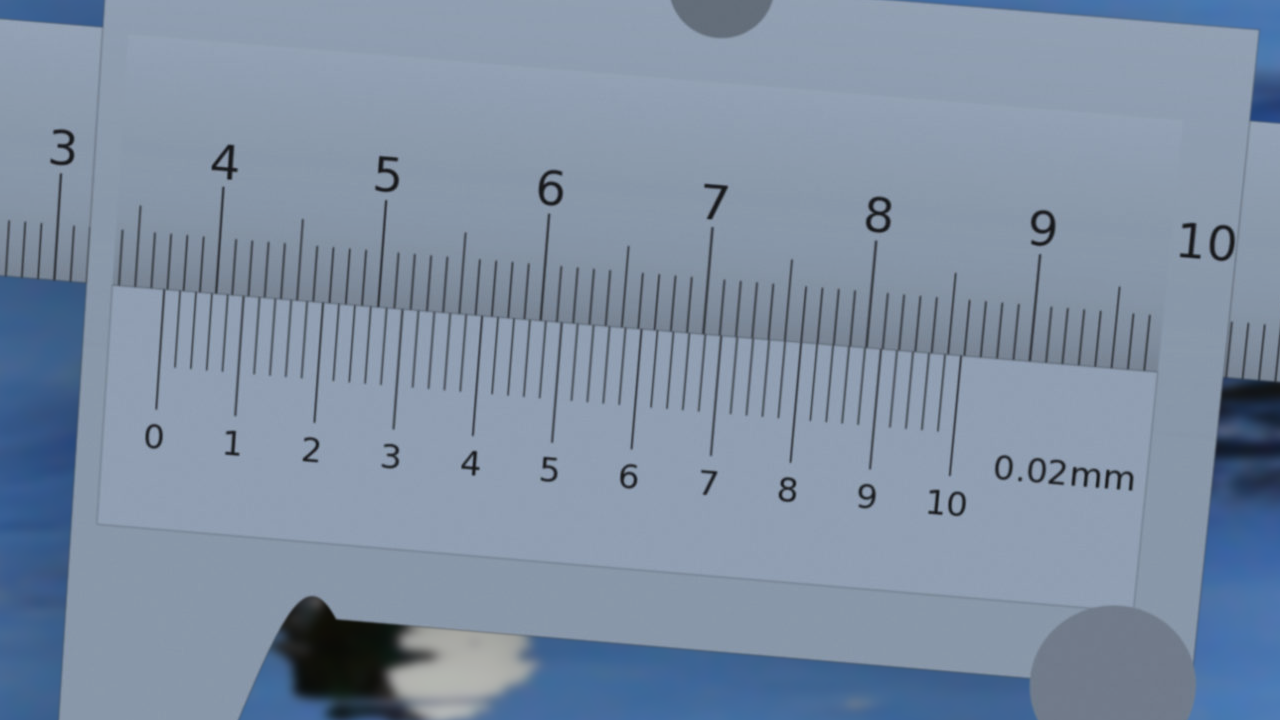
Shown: 36.8; mm
